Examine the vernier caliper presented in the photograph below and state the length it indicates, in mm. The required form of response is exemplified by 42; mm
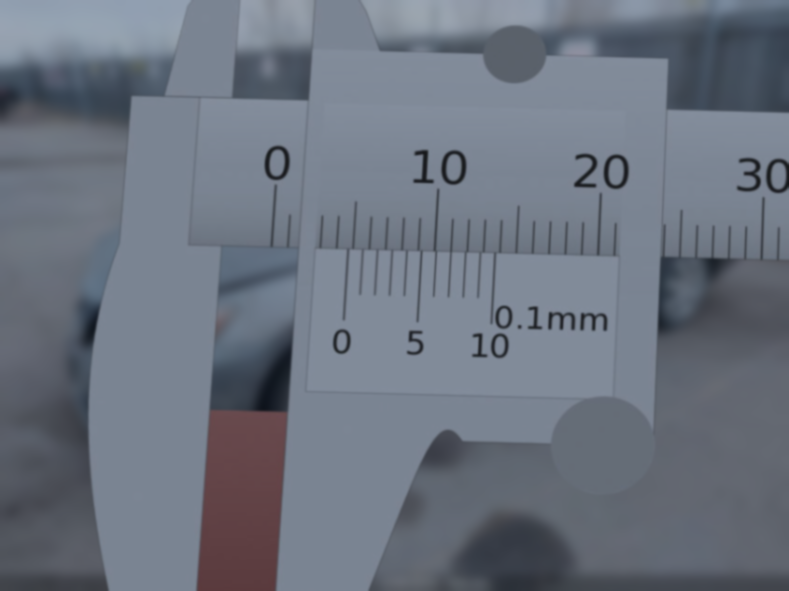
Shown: 4.7; mm
